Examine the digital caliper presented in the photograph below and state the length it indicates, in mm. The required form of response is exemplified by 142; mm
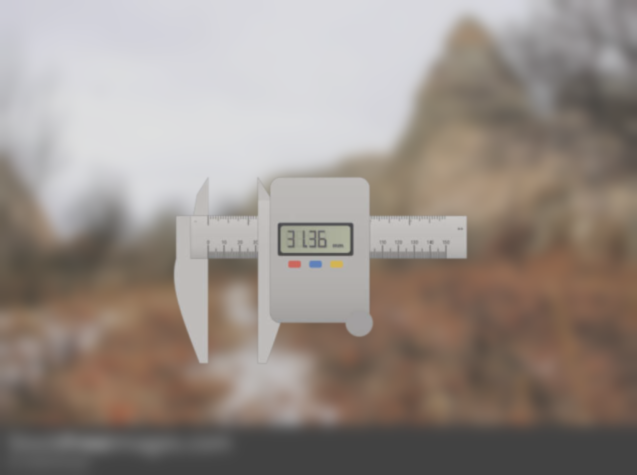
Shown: 31.36; mm
